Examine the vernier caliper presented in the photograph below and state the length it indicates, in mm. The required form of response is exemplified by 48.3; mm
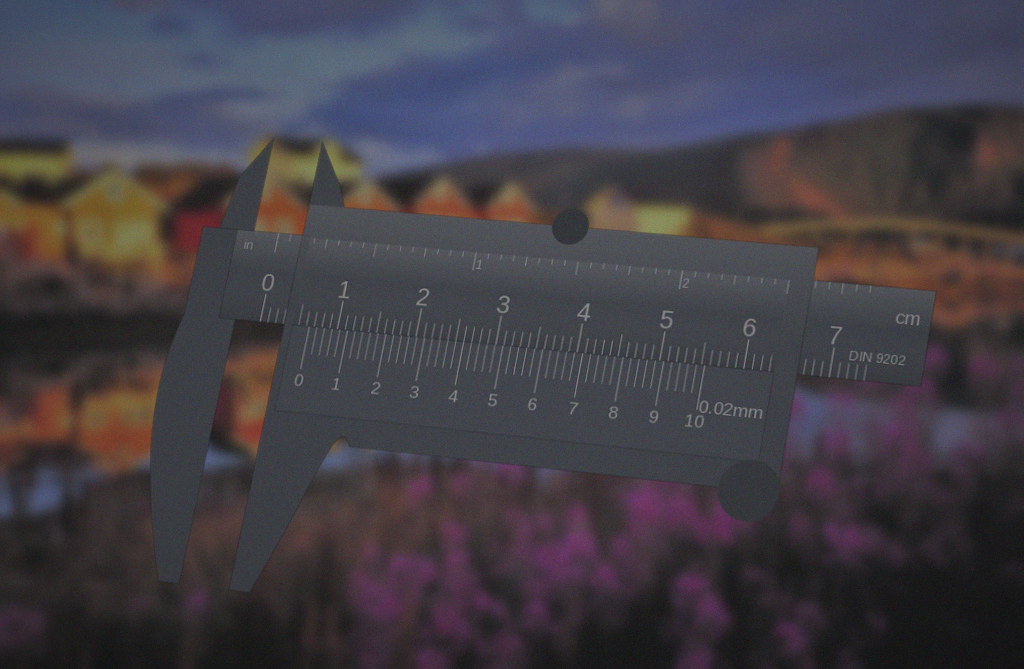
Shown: 6.4; mm
